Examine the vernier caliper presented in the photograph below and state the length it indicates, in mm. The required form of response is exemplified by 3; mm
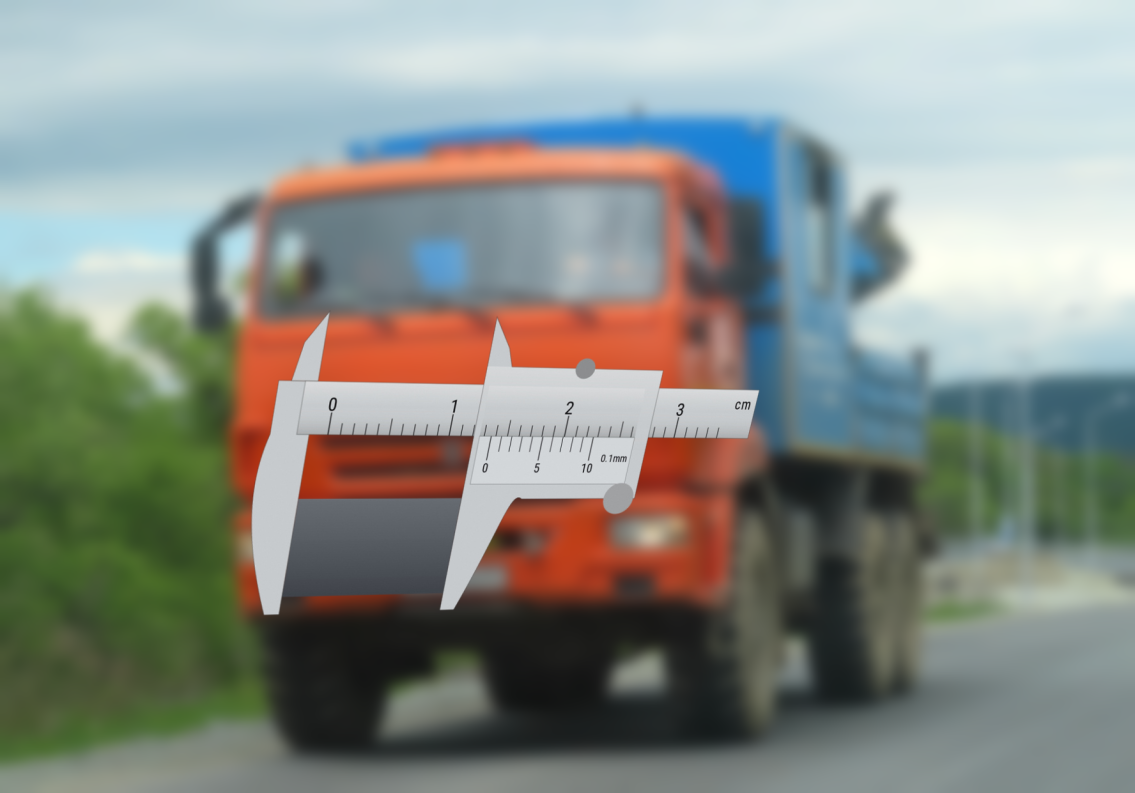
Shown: 13.6; mm
